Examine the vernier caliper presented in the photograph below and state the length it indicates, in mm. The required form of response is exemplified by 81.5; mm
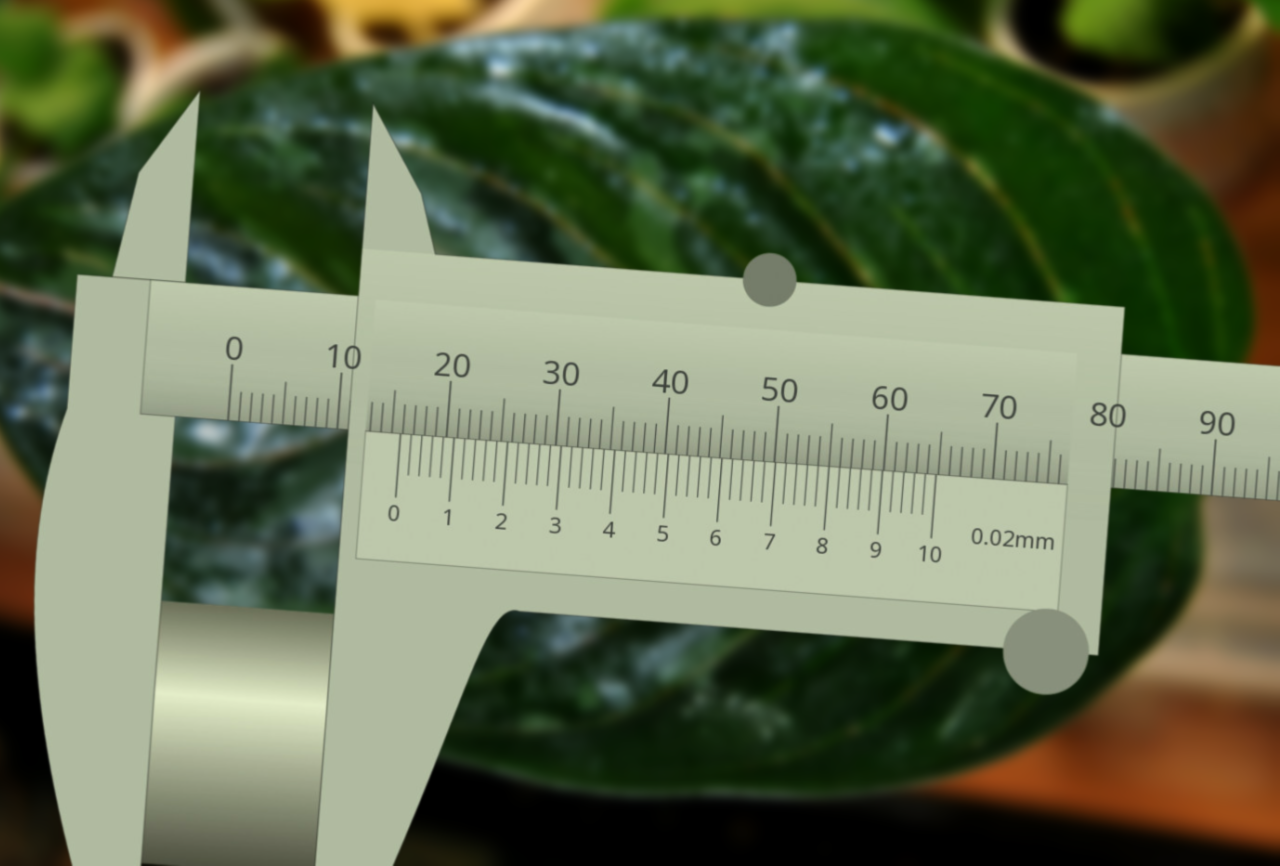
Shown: 15.8; mm
